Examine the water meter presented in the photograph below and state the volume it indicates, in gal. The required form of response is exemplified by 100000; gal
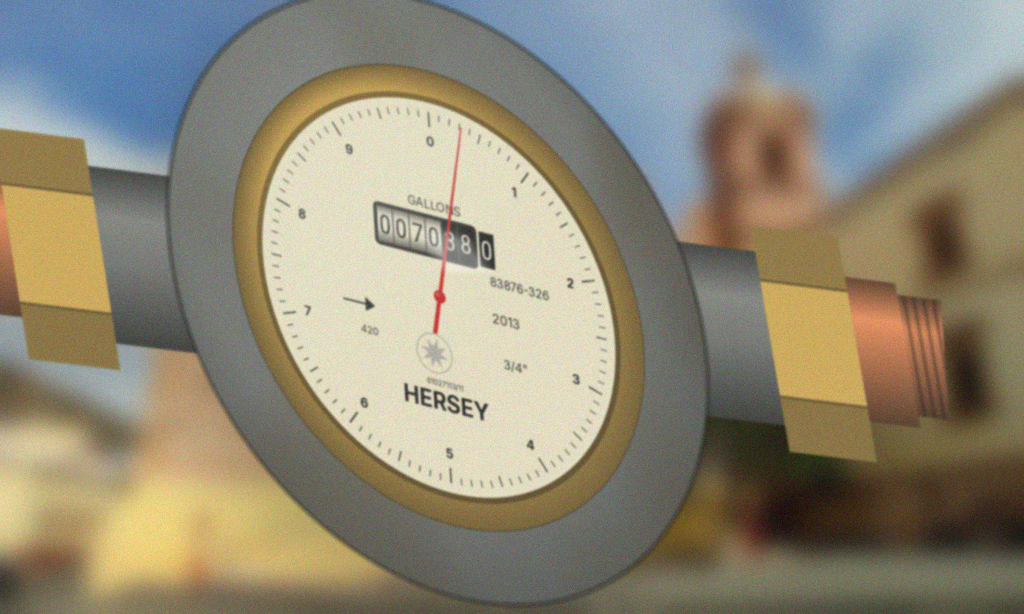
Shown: 70380.3; gal
